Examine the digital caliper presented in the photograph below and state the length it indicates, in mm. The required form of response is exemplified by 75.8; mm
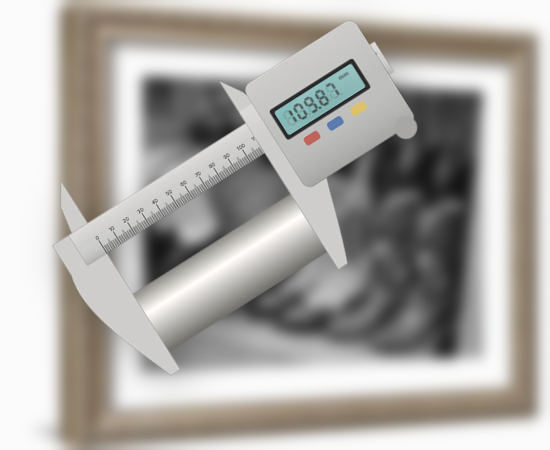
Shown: 109.87; mm
